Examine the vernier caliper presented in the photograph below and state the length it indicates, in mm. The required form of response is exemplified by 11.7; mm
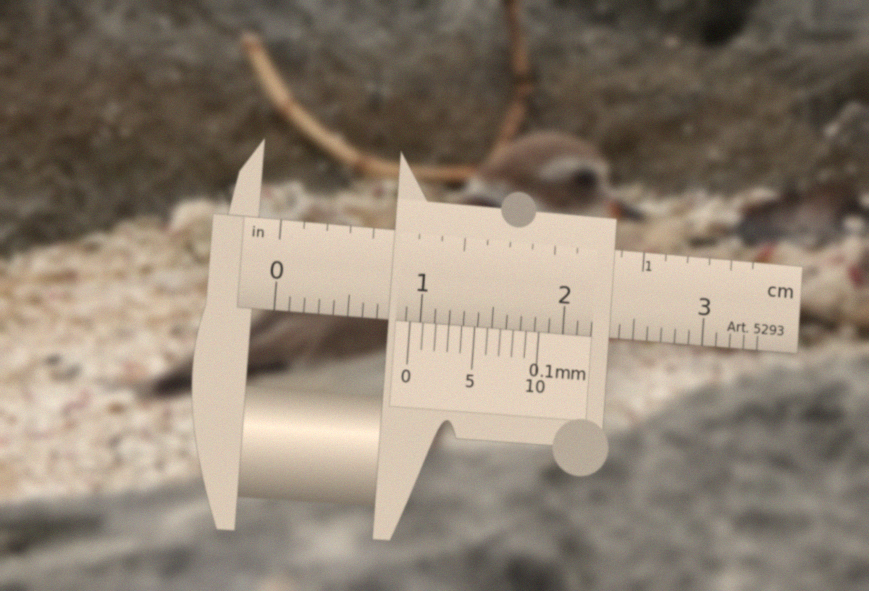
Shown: 9.3; mm
